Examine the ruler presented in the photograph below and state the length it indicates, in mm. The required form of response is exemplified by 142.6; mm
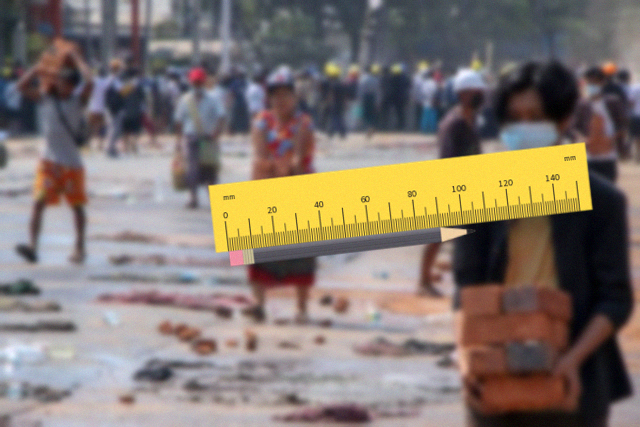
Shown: 105; mm
